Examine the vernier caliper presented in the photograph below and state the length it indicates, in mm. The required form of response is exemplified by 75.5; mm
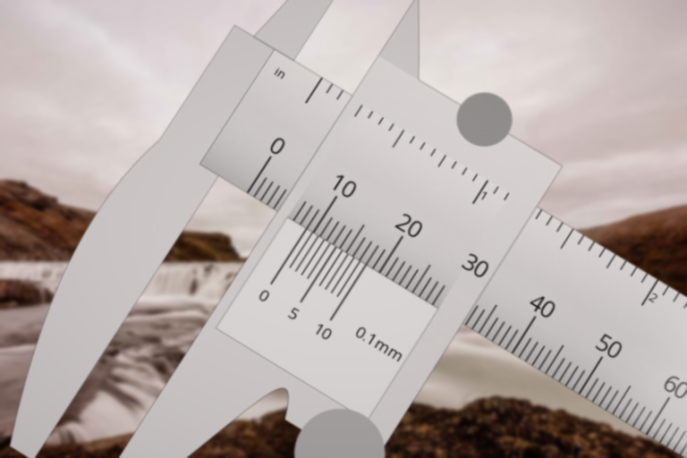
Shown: 9.0; mm
